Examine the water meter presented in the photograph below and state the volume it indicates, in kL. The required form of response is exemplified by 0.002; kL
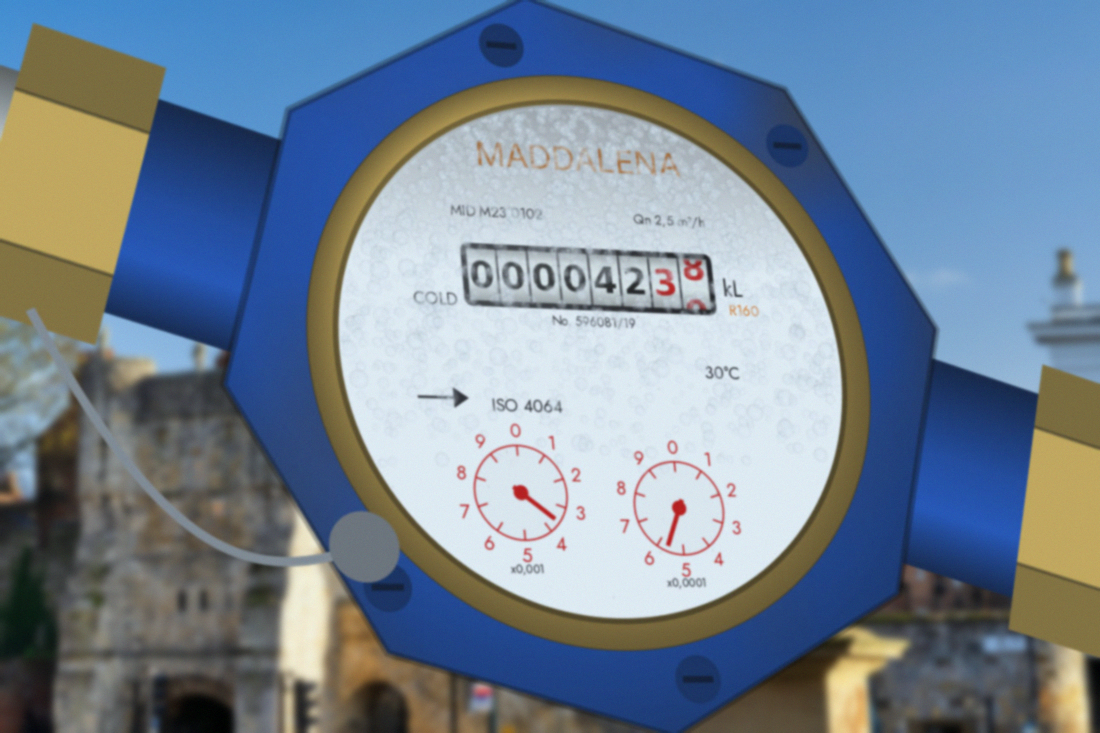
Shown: 42.3835; kL
